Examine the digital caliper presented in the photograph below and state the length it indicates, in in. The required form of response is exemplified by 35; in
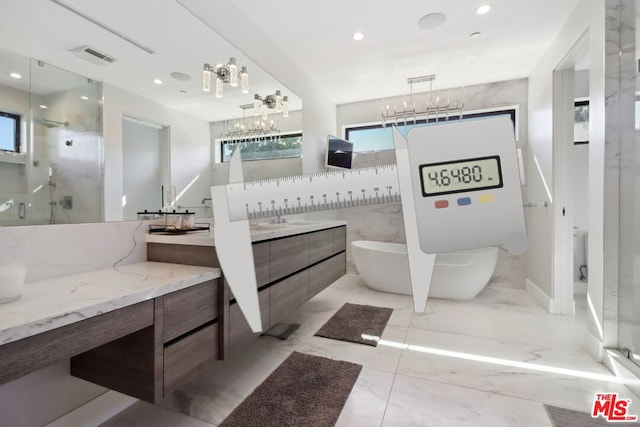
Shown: 4.6480; in
